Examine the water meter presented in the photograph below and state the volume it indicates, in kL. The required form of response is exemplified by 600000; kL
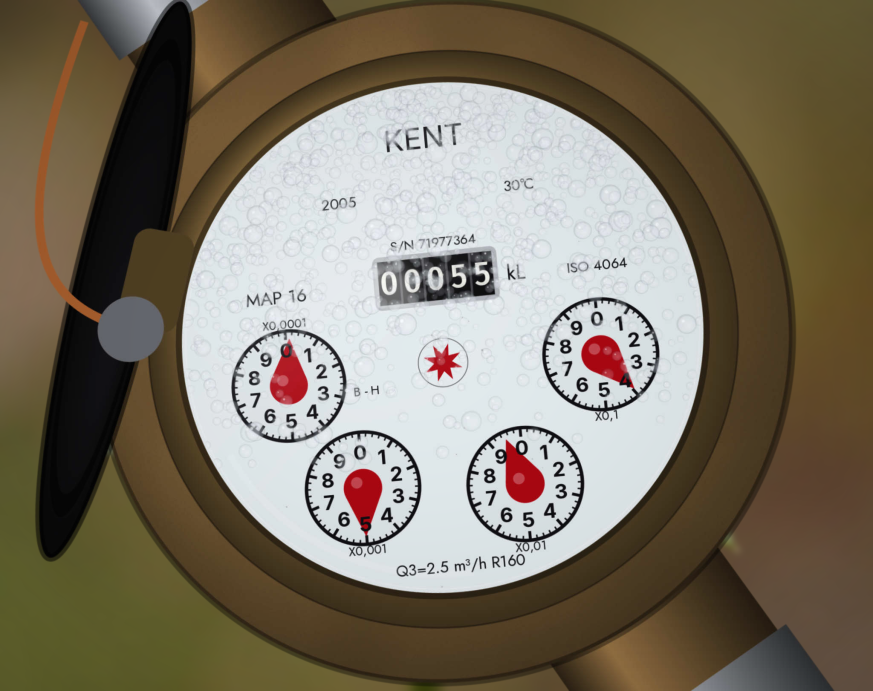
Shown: 55.3950; kL
